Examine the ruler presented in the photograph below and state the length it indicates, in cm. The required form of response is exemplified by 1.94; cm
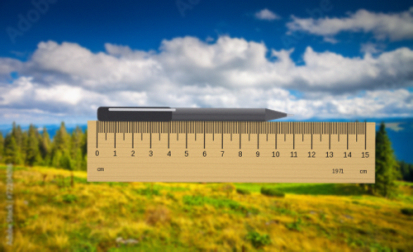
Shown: 11; cm
